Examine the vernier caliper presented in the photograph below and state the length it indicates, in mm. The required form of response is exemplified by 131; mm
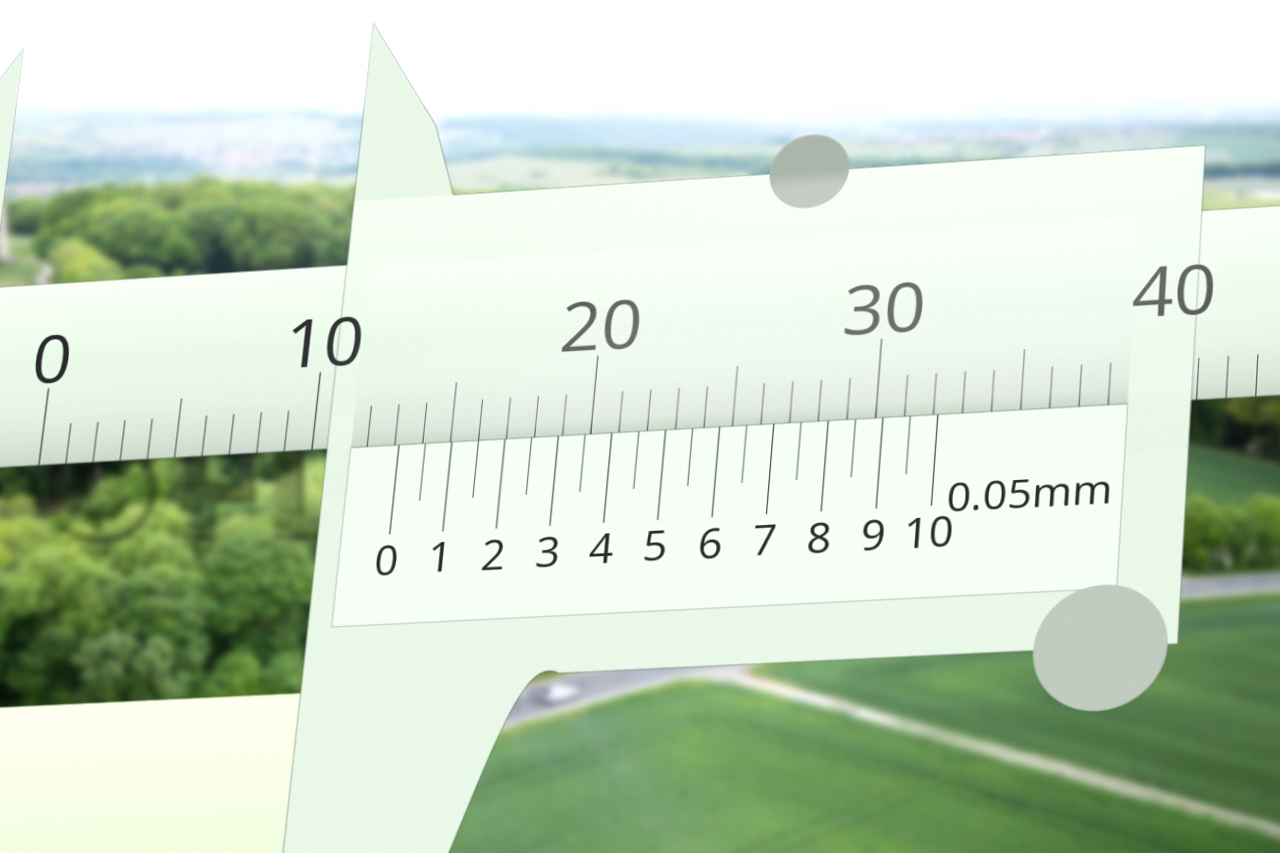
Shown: 13.15; mm
